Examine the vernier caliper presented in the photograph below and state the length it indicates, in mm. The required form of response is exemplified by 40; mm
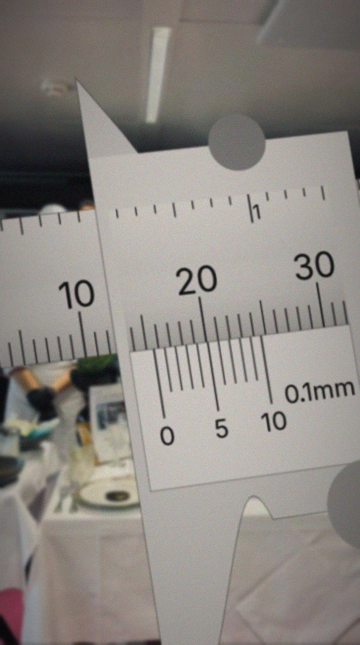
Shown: 15.6; mm
